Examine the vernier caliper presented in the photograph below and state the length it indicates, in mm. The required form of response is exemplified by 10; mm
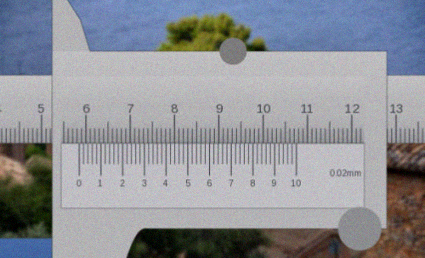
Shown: 58.5; mm
